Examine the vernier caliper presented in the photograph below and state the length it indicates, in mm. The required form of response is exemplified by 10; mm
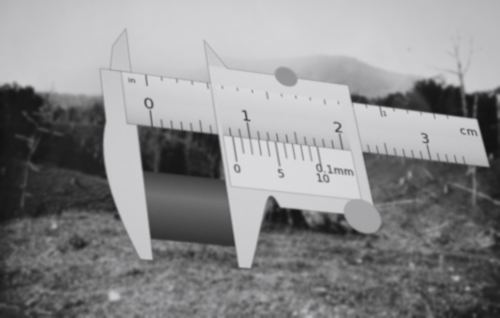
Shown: 8.2; mm
